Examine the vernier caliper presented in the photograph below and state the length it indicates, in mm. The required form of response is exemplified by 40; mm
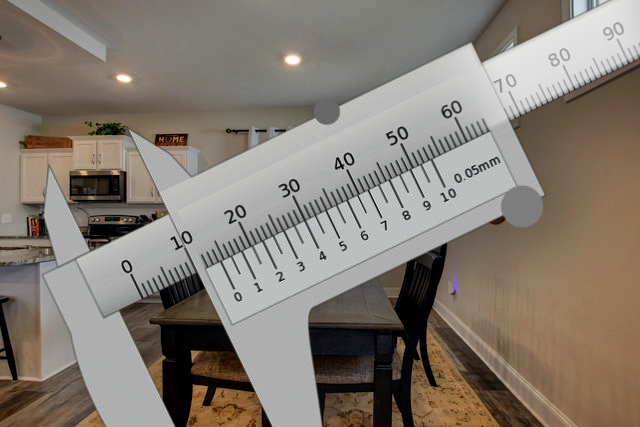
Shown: 14.4; mm
